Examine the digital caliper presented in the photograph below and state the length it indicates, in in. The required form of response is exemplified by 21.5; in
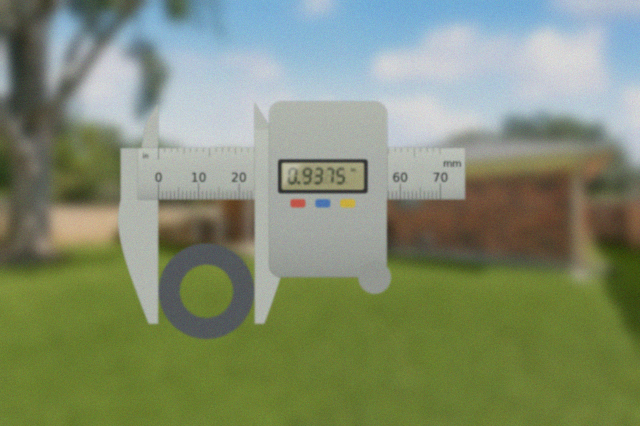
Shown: 0.9375; in
